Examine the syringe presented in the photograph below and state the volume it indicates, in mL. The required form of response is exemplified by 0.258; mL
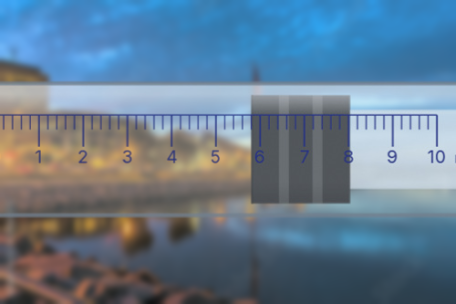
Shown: 5.8; mL
